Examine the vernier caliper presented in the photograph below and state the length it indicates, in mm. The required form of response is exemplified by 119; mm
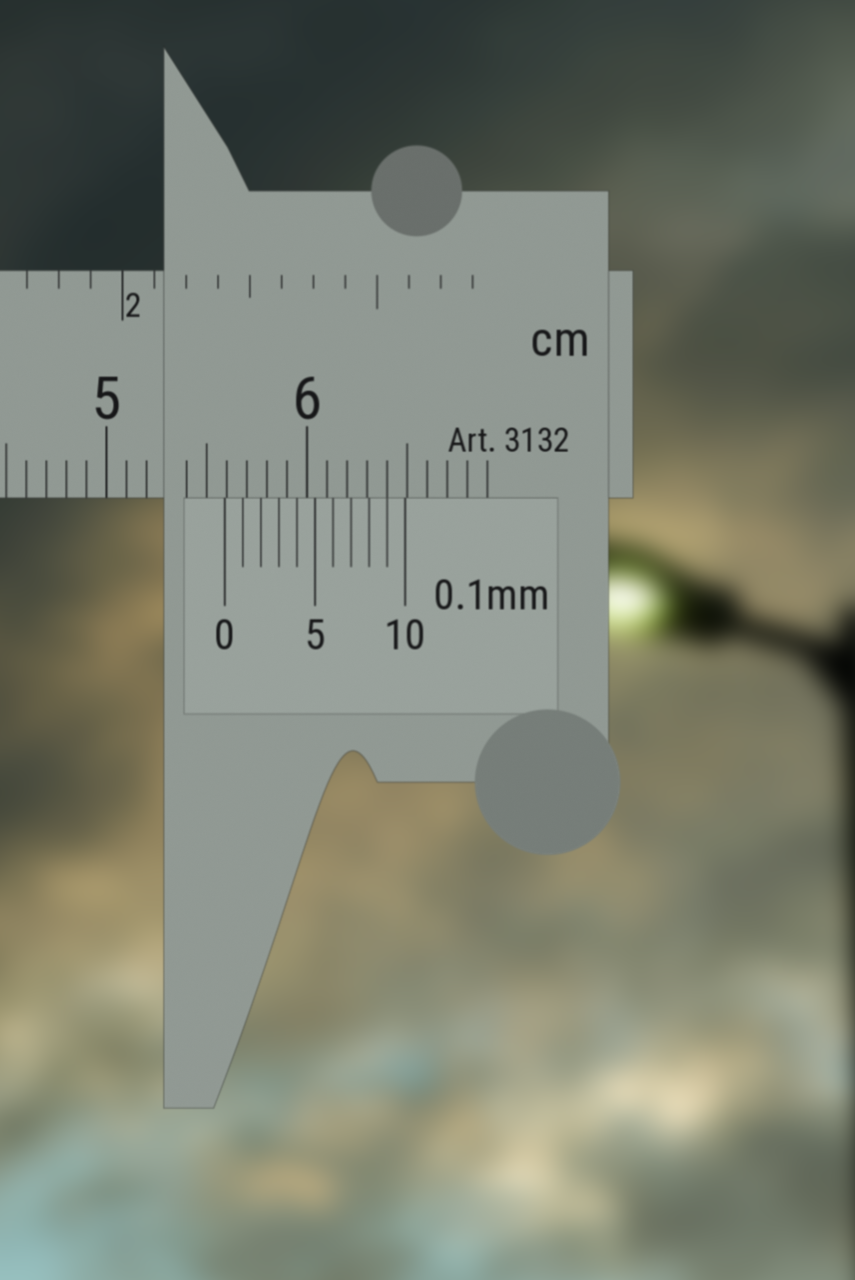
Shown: 55.9; mm
